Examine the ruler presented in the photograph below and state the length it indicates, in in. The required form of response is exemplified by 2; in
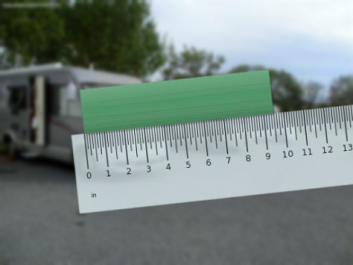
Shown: 9.5; in
